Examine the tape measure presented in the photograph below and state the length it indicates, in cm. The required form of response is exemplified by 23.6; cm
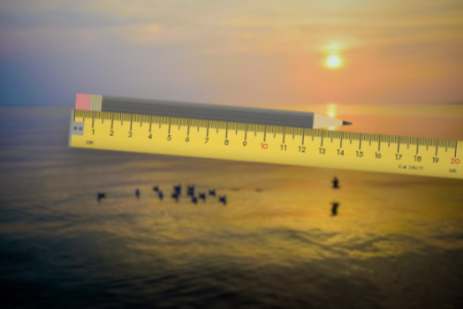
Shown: 14.5; cm
